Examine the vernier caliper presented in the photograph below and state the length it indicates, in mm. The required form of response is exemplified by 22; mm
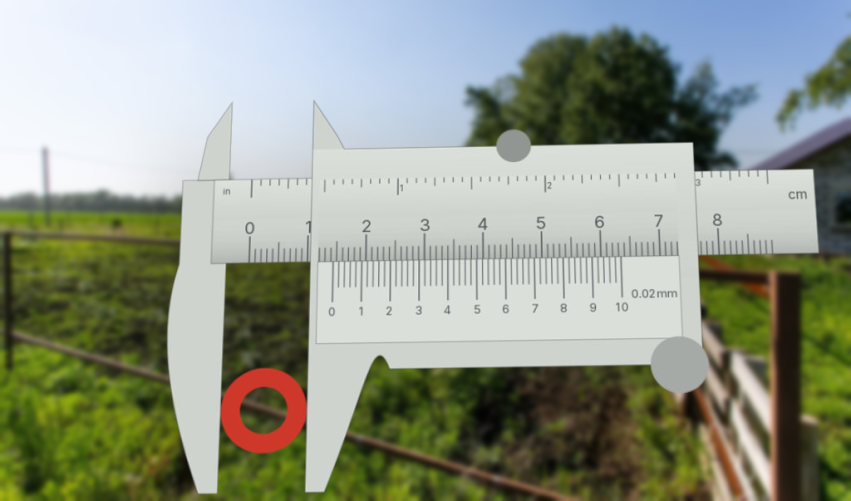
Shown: 14.4; mm
